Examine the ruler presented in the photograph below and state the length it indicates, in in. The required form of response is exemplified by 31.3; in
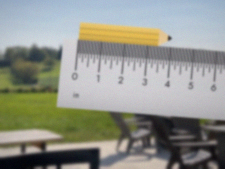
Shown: 4; in
